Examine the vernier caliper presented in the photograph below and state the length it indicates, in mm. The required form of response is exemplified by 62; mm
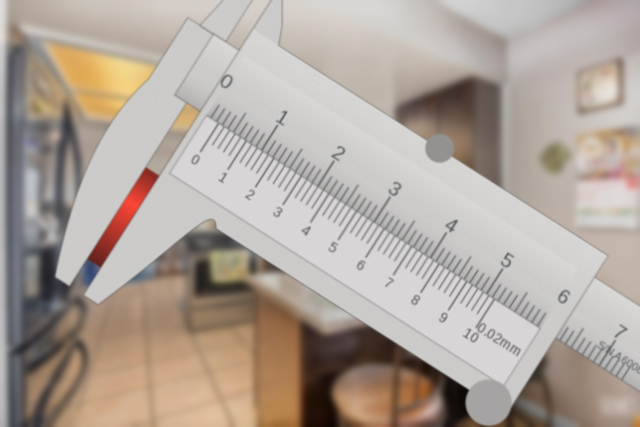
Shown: 2.4; mm
